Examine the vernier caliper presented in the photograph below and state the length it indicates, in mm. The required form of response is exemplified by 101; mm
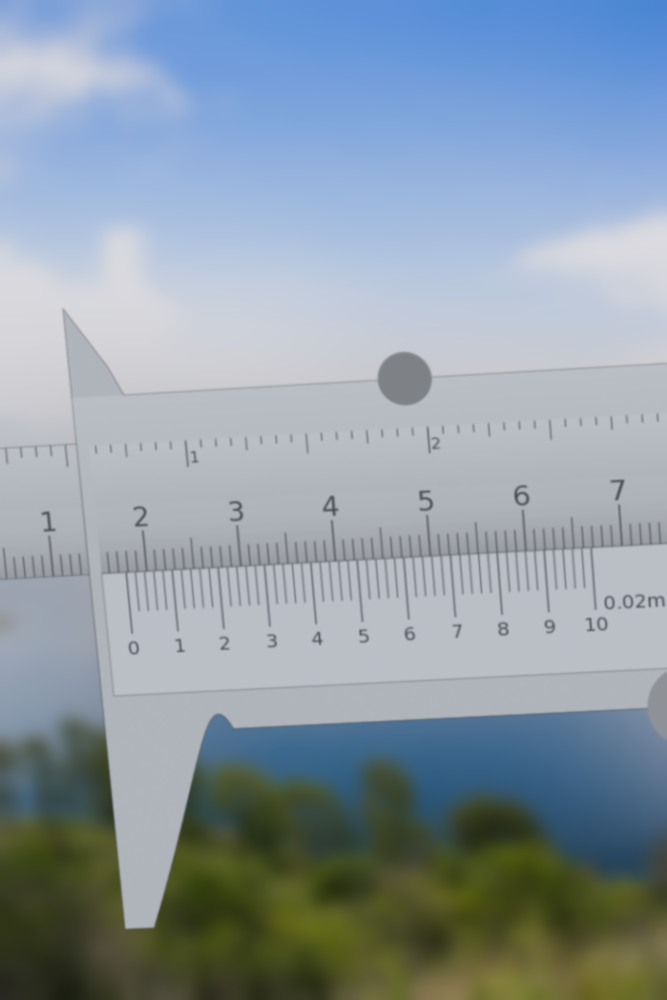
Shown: 17.8; mm
